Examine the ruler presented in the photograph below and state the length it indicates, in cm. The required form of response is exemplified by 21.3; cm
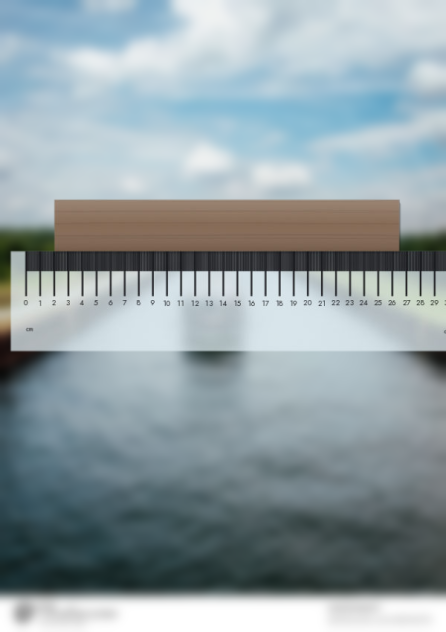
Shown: 24.5; cm
